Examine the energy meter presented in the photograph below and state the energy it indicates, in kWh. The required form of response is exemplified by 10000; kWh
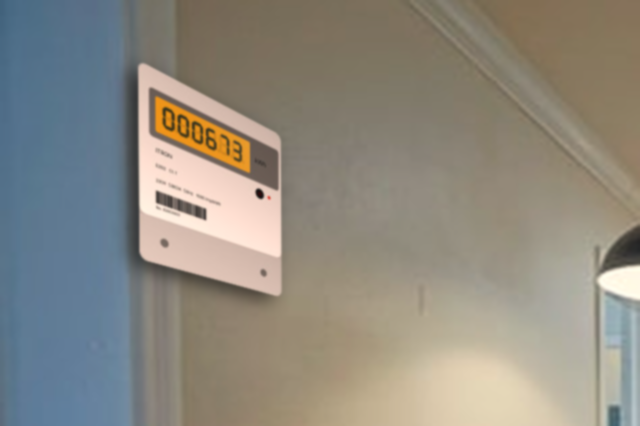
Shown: 673; kWh
